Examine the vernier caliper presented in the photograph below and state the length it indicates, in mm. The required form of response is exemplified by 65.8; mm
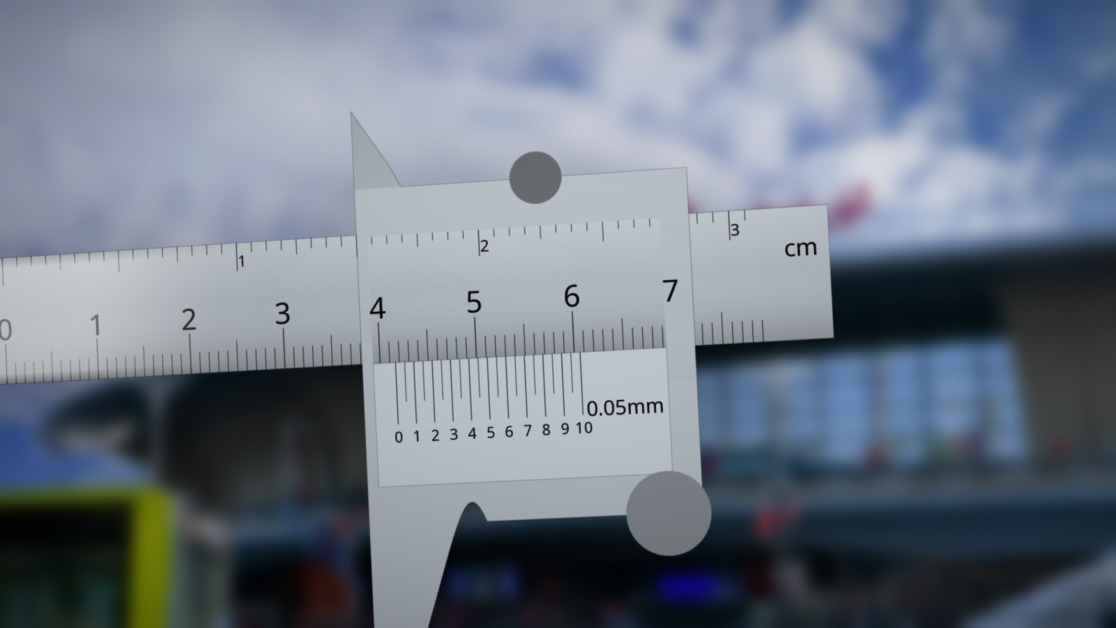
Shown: 41.6; mm
